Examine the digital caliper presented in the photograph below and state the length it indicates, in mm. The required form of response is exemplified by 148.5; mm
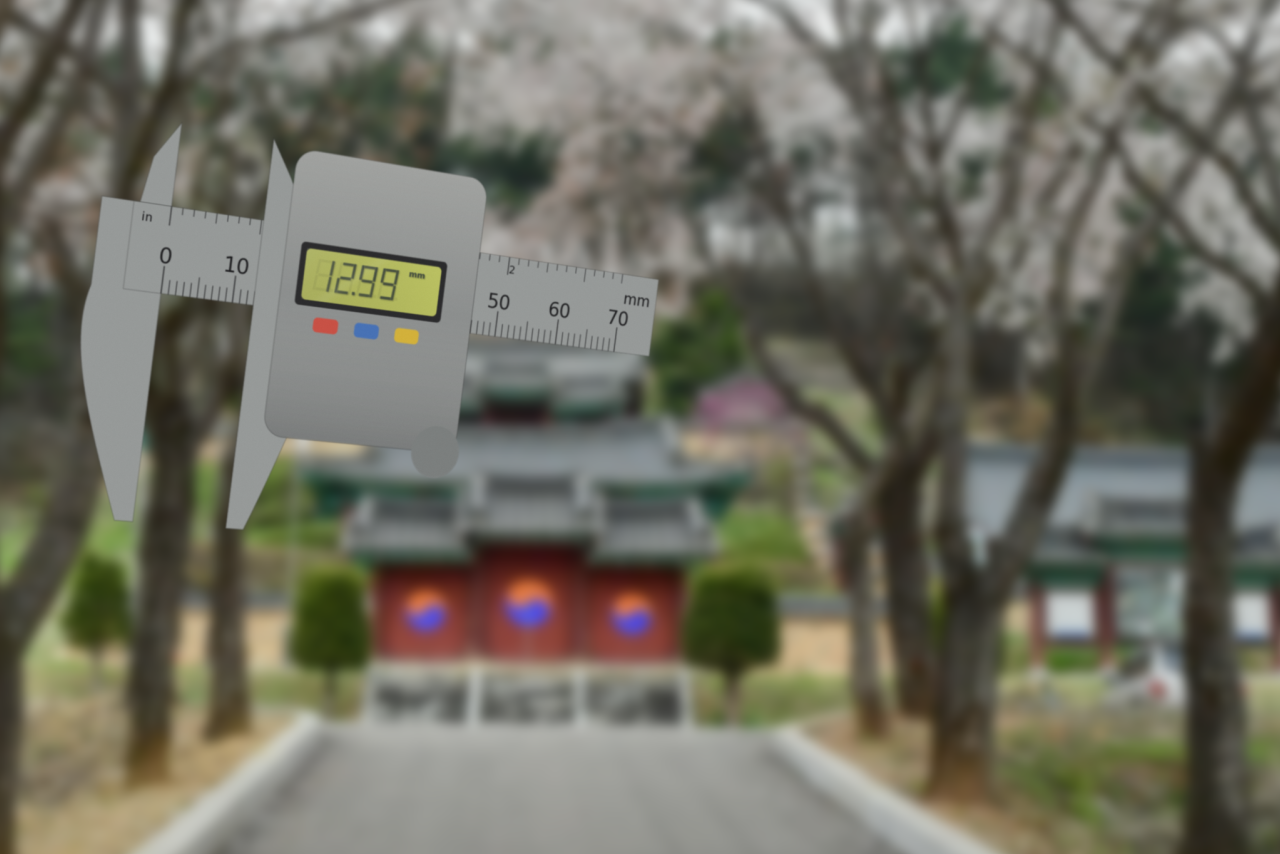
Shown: 12.99; mm
